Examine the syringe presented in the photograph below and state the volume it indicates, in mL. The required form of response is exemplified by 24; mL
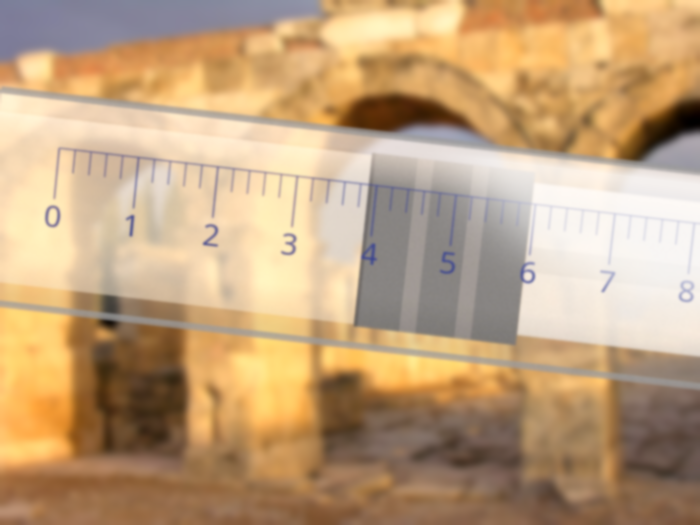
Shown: 3.9; mL
